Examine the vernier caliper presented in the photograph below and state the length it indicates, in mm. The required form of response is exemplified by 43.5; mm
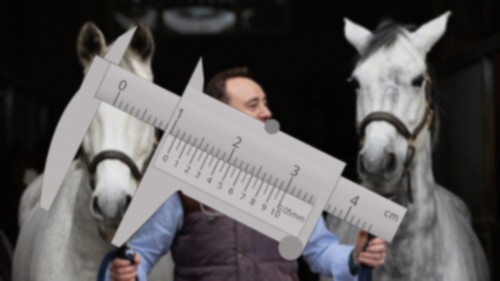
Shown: 11.0; mm
